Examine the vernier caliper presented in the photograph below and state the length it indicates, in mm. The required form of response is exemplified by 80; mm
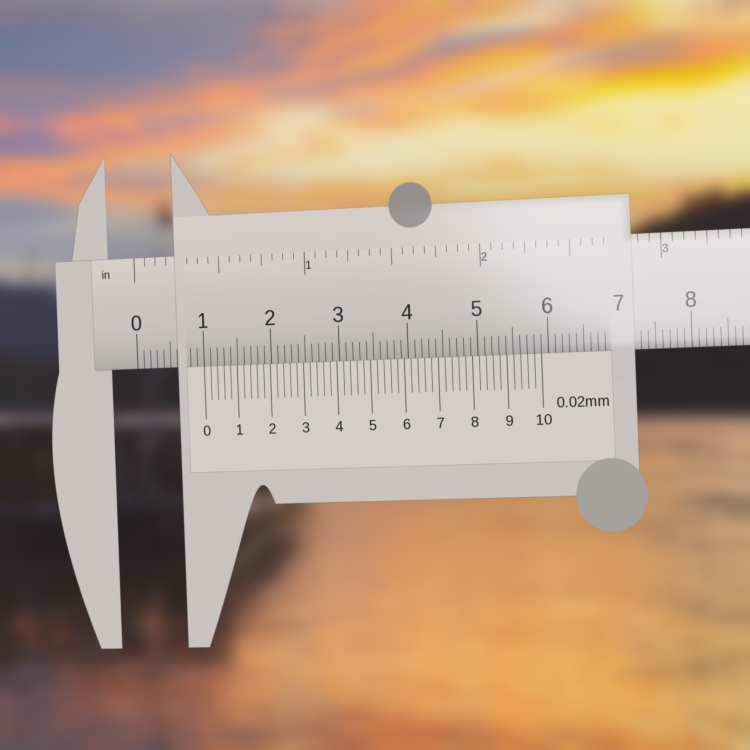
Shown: 10.0; mm
